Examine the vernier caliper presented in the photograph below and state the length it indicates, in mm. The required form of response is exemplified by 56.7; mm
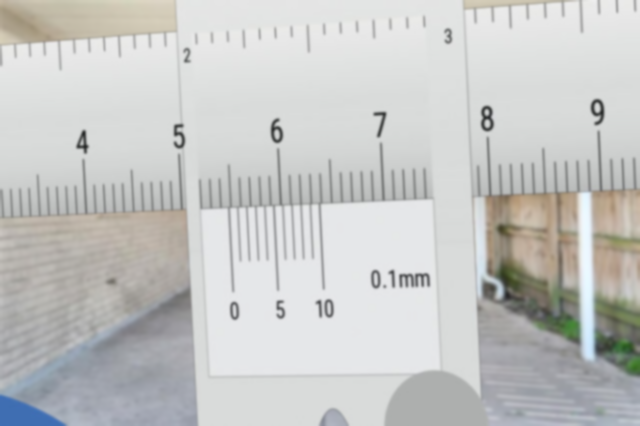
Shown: 54.8; mm
